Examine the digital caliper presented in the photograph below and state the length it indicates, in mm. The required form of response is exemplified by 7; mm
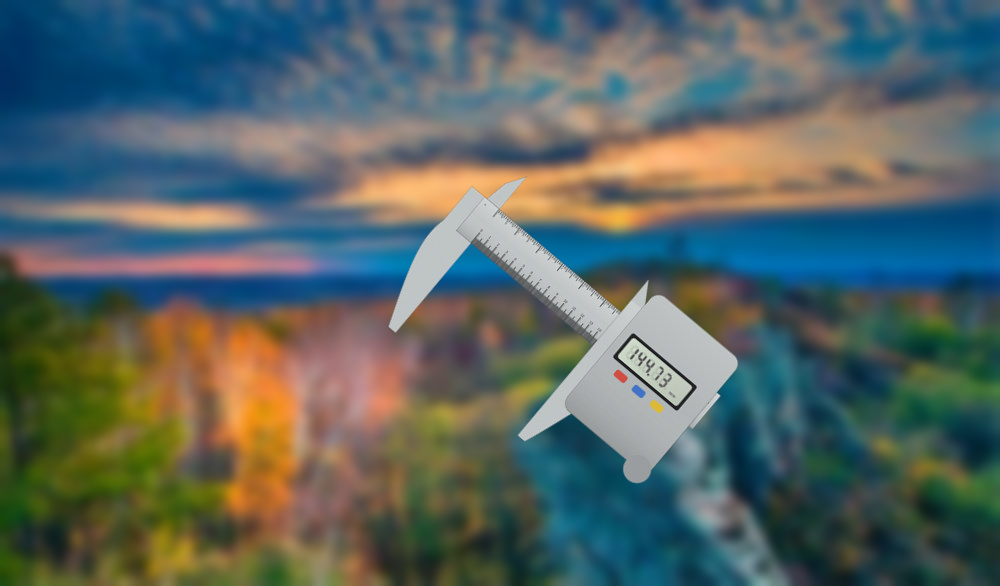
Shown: 144.73; mm
